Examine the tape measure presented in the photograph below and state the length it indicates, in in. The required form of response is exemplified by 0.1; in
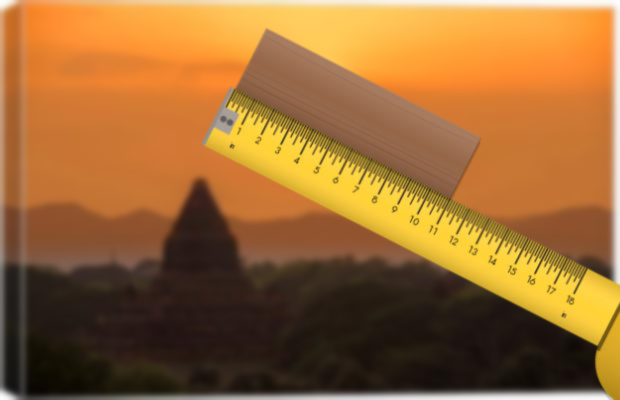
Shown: 11; in
